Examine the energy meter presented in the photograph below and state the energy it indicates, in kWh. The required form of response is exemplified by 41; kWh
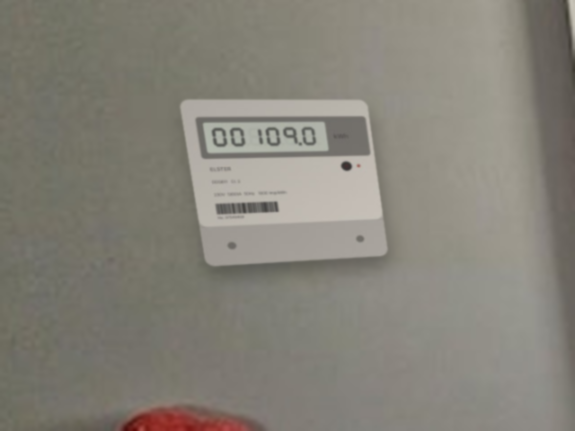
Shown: 109.0; kWh
